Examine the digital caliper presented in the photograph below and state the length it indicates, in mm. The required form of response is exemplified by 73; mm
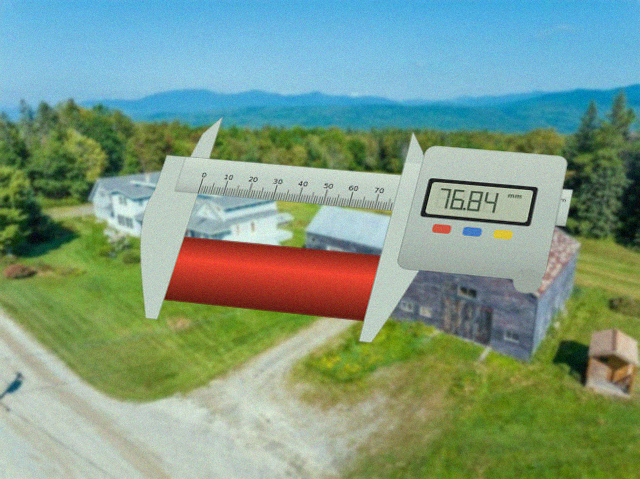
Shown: 76.84; mm
